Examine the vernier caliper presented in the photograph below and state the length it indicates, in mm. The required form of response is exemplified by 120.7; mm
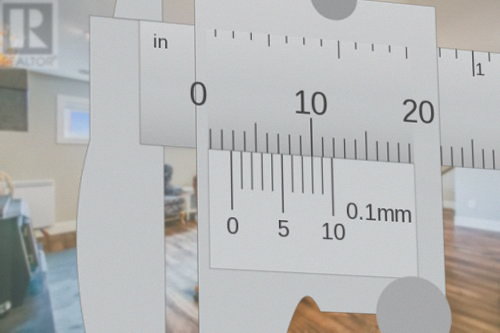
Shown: 2.8; mm
